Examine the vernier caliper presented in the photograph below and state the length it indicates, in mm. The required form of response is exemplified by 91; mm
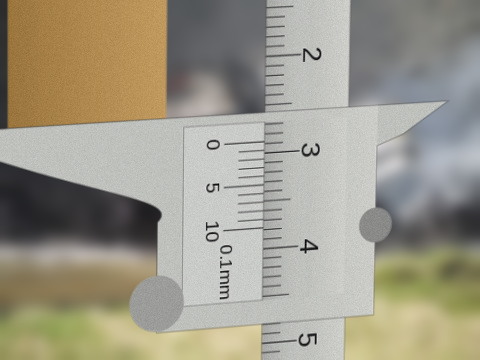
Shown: 28.8; mm
